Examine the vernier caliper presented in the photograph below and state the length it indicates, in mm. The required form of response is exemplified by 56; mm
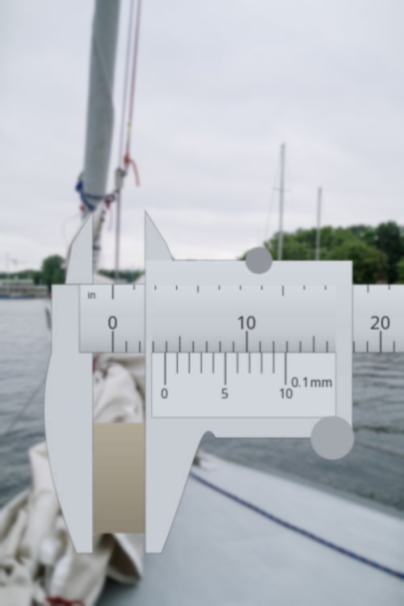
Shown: 3.9; mm
